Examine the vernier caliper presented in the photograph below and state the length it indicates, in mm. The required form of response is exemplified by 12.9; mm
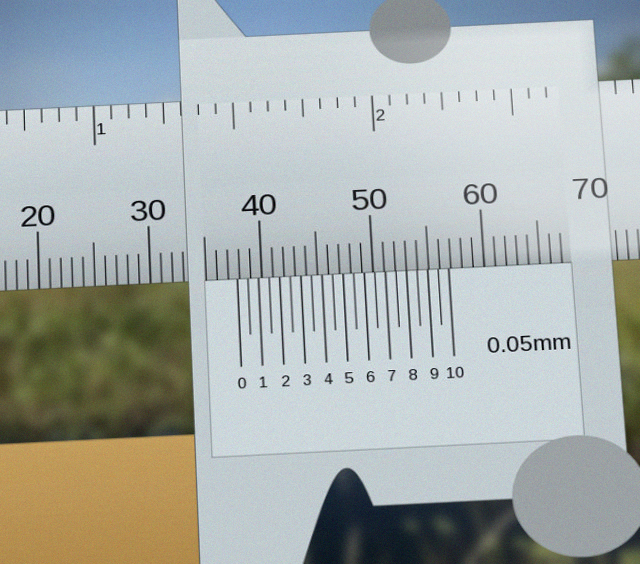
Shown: 37.8; mm
